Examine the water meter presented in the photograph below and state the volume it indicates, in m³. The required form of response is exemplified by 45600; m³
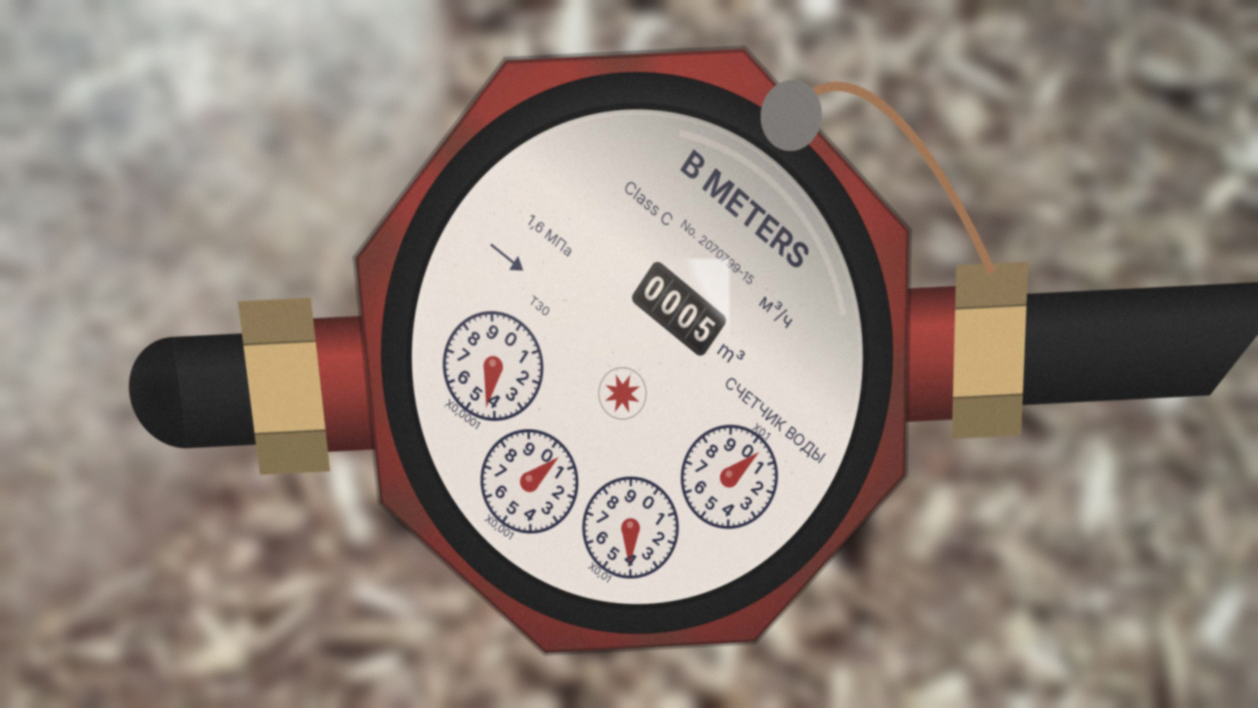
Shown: 5.0404; m³
